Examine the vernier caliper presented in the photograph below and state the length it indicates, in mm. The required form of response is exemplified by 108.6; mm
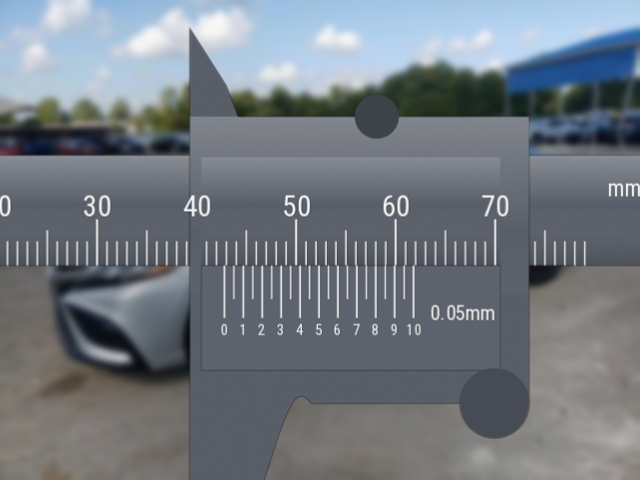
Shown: 42.8; mm
